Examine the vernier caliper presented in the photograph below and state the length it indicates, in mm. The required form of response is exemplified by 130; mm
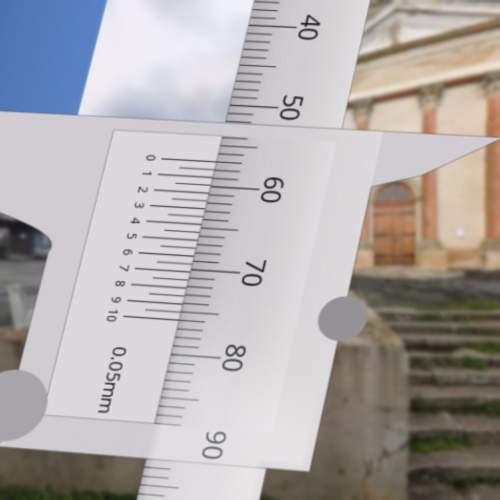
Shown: 57.0; mm
